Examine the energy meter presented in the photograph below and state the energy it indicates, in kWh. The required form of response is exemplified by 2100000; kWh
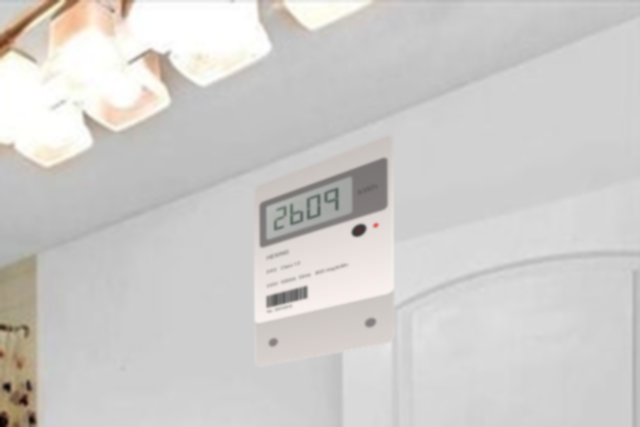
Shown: 2609; kWh
